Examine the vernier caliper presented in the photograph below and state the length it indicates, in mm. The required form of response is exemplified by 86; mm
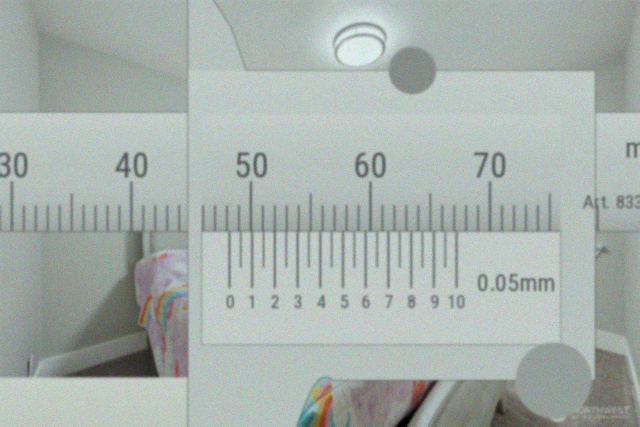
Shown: 48.2; mm
